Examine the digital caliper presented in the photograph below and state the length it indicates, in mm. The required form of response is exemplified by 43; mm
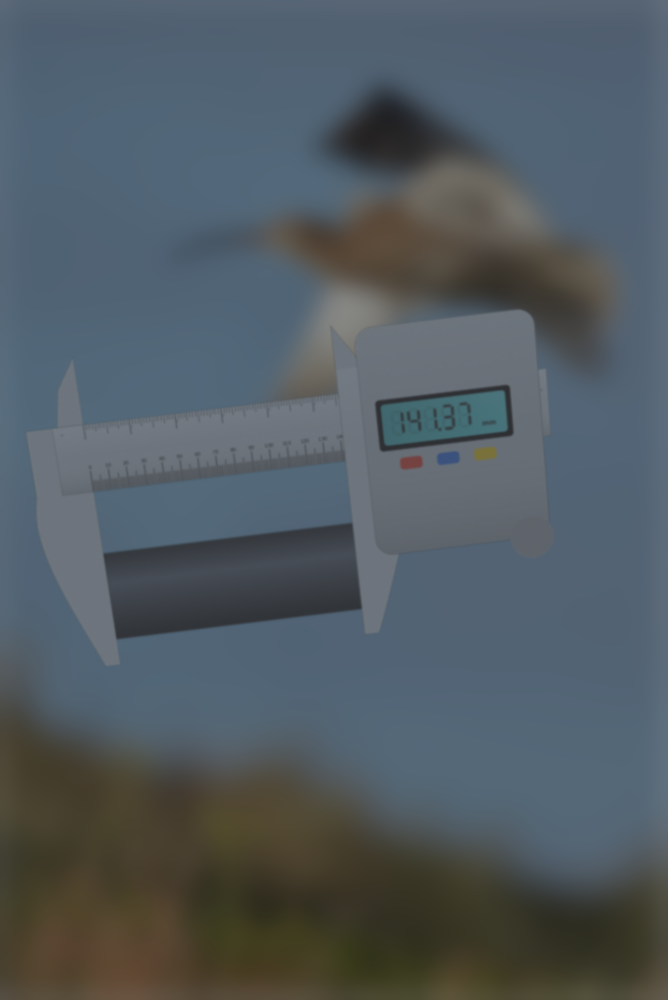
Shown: 141.37; mm
